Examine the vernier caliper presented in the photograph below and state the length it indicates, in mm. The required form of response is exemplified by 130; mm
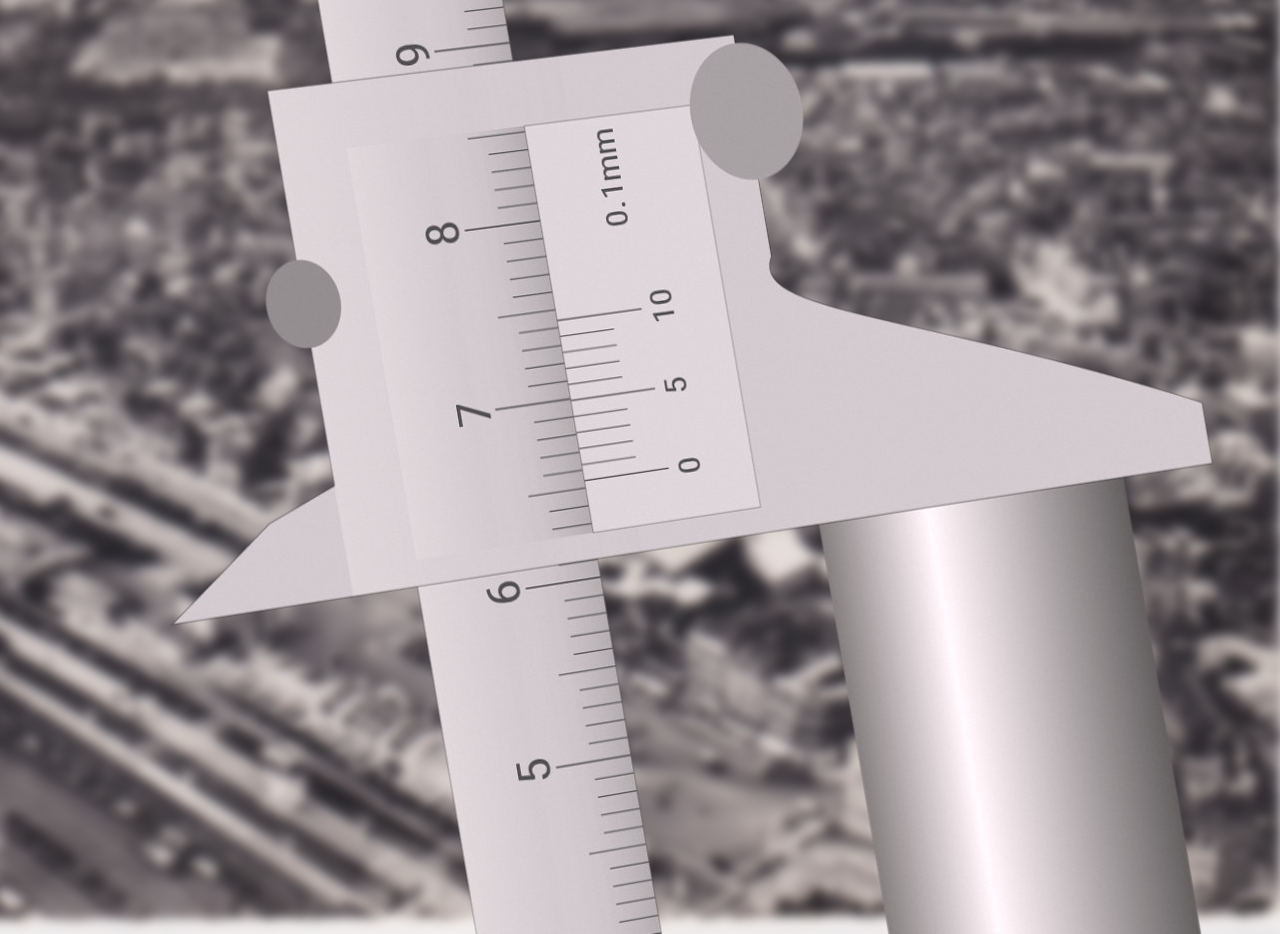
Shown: 65.4; mm
